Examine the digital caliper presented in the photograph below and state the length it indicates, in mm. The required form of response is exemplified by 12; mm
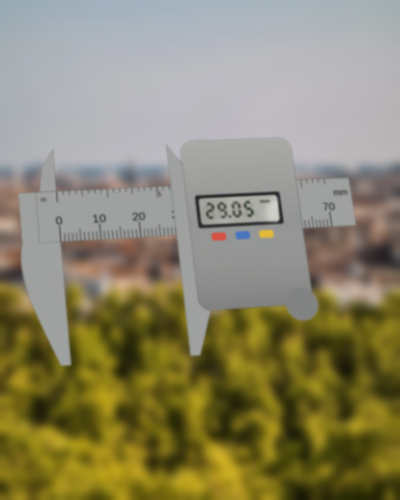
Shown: 29.05; mm
